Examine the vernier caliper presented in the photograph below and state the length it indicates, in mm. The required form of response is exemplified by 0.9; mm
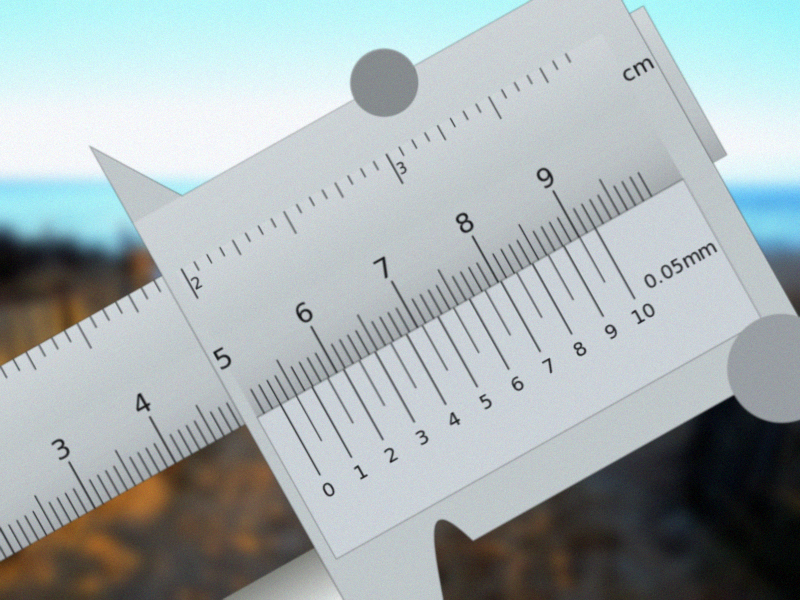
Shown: 53.0; mm
